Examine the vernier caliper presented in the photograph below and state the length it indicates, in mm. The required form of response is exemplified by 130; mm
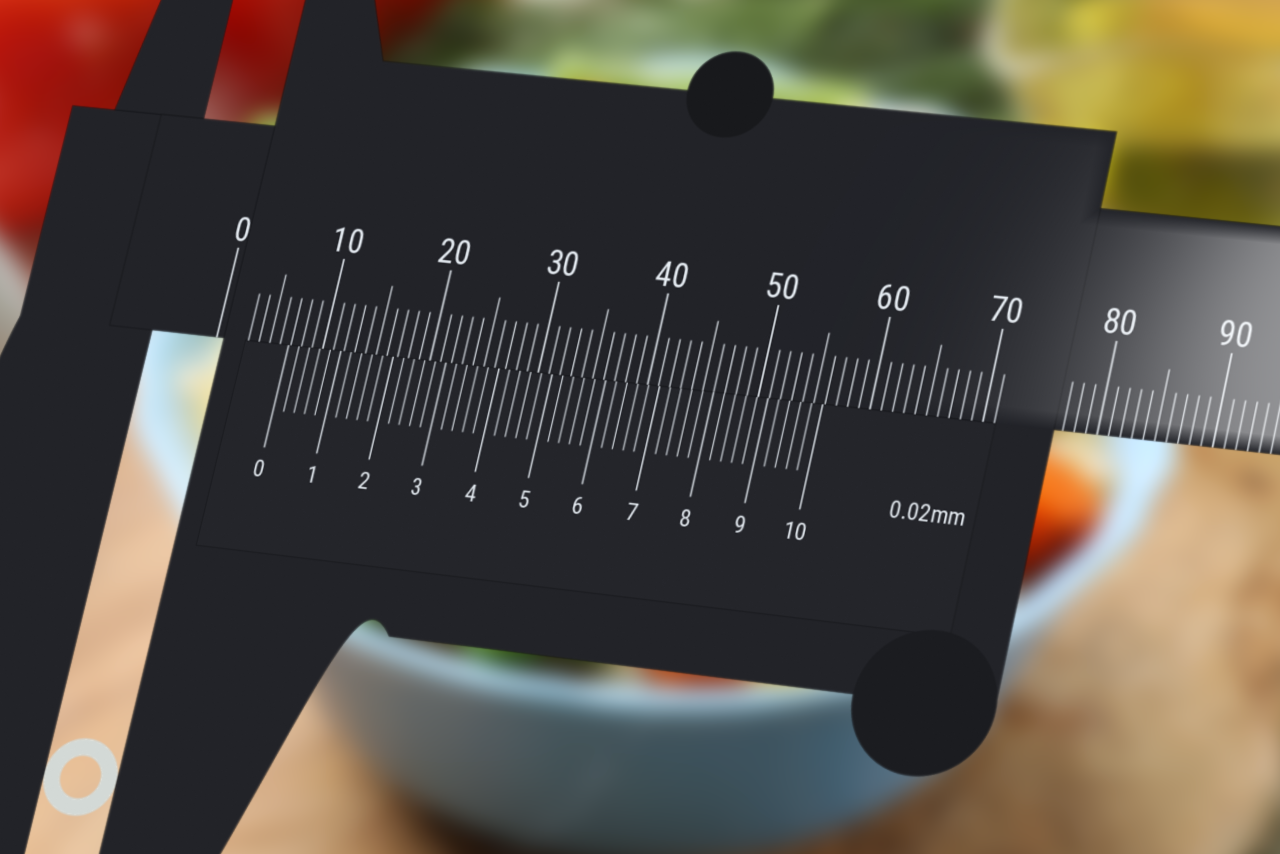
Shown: 6.8; mm
